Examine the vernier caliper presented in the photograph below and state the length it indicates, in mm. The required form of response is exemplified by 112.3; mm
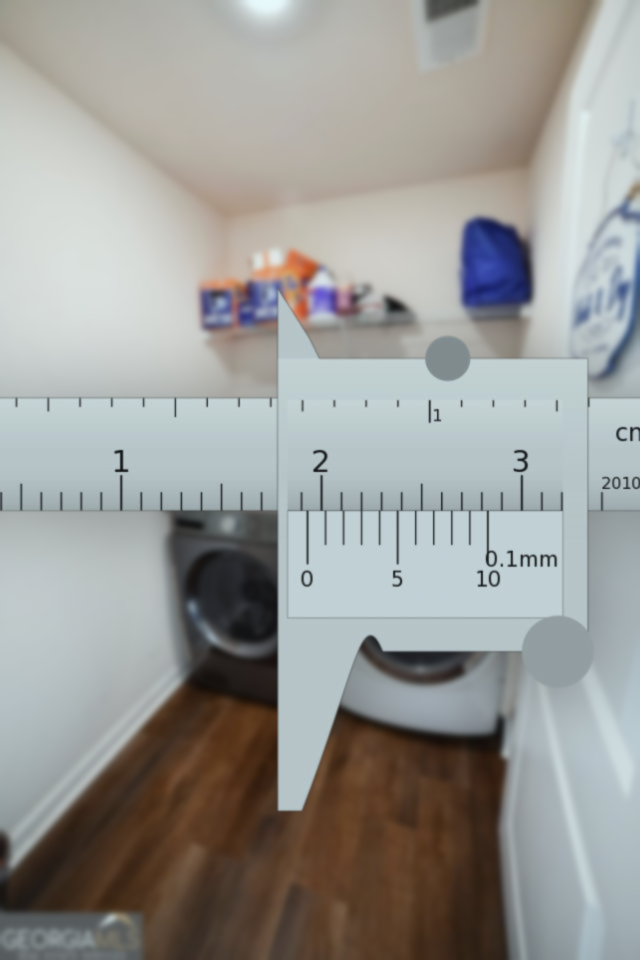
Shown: 19.3; mm
